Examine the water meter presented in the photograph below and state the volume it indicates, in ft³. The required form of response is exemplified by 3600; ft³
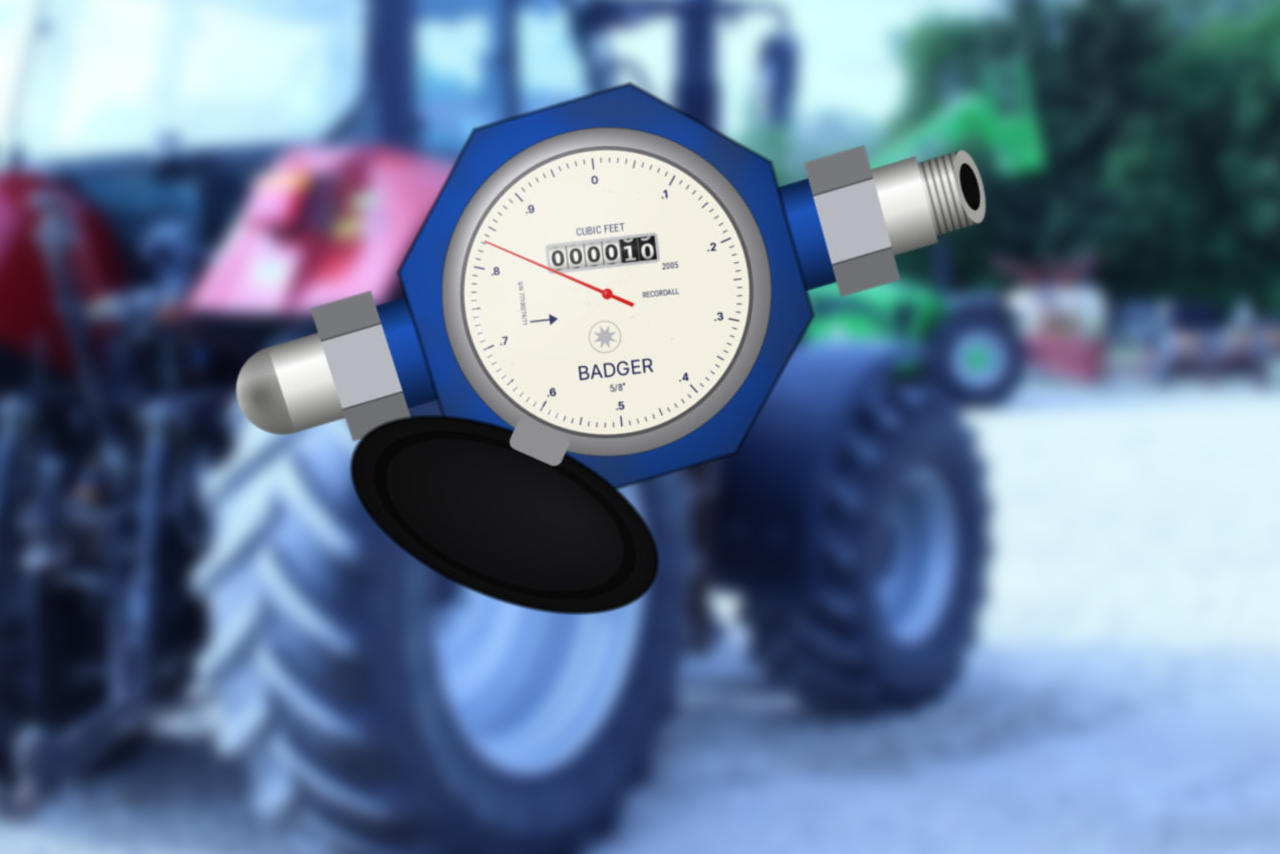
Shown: 9.83; ft³
